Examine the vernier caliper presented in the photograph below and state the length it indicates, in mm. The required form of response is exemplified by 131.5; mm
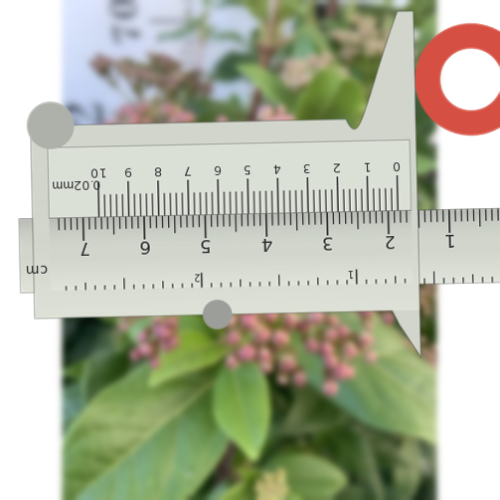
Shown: 18.4; mm
